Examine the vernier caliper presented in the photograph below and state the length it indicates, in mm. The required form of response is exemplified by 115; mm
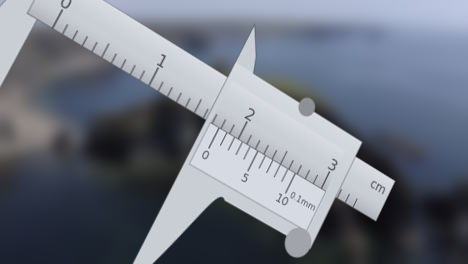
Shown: 17.8; mm
